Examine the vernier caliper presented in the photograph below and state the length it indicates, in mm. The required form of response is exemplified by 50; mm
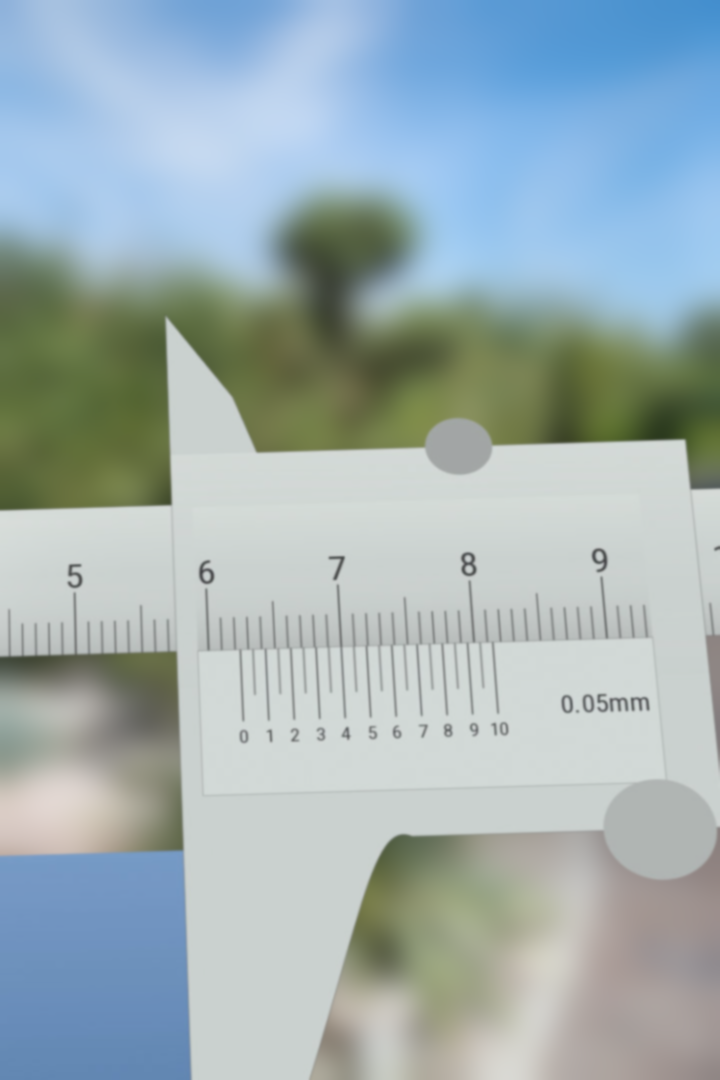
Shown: 62.4; mm
